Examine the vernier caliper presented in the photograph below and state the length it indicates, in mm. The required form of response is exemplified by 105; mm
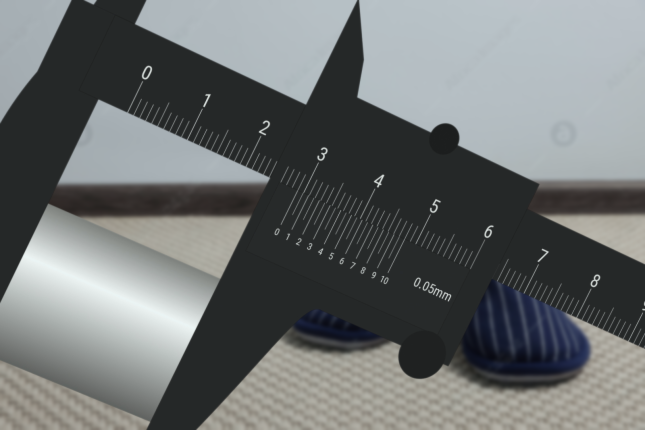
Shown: 29.0; mm
